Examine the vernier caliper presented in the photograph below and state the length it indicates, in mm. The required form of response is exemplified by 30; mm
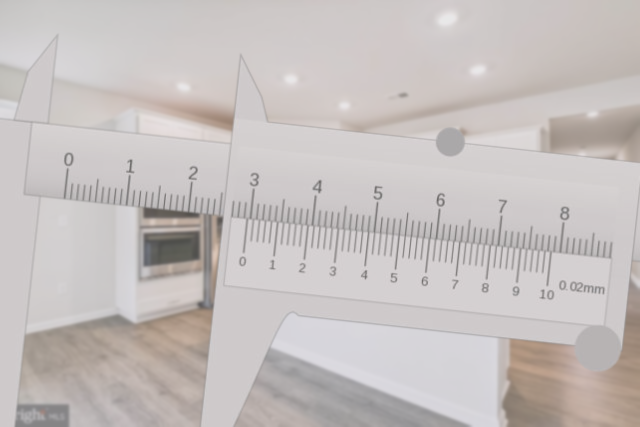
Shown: 29.5; mm
